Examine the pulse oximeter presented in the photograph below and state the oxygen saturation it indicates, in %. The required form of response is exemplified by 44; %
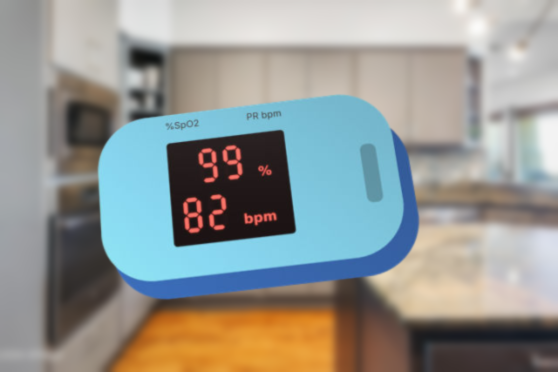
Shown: 99; %
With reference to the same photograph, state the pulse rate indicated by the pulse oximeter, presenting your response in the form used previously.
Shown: 82; bpm
